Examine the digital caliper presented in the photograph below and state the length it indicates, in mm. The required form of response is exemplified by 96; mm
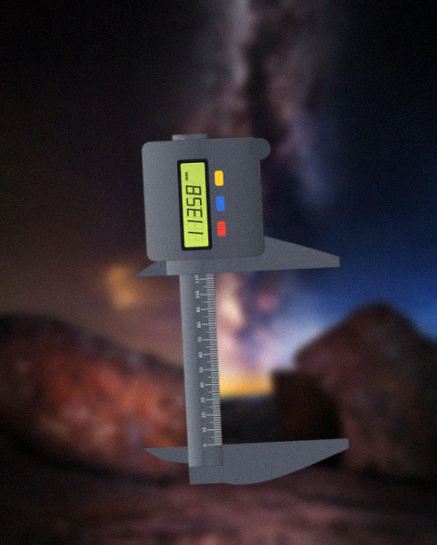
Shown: 113.58; mm
